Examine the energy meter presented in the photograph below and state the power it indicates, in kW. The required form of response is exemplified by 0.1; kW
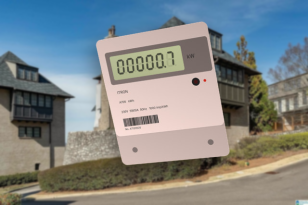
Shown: 0.7; kW
